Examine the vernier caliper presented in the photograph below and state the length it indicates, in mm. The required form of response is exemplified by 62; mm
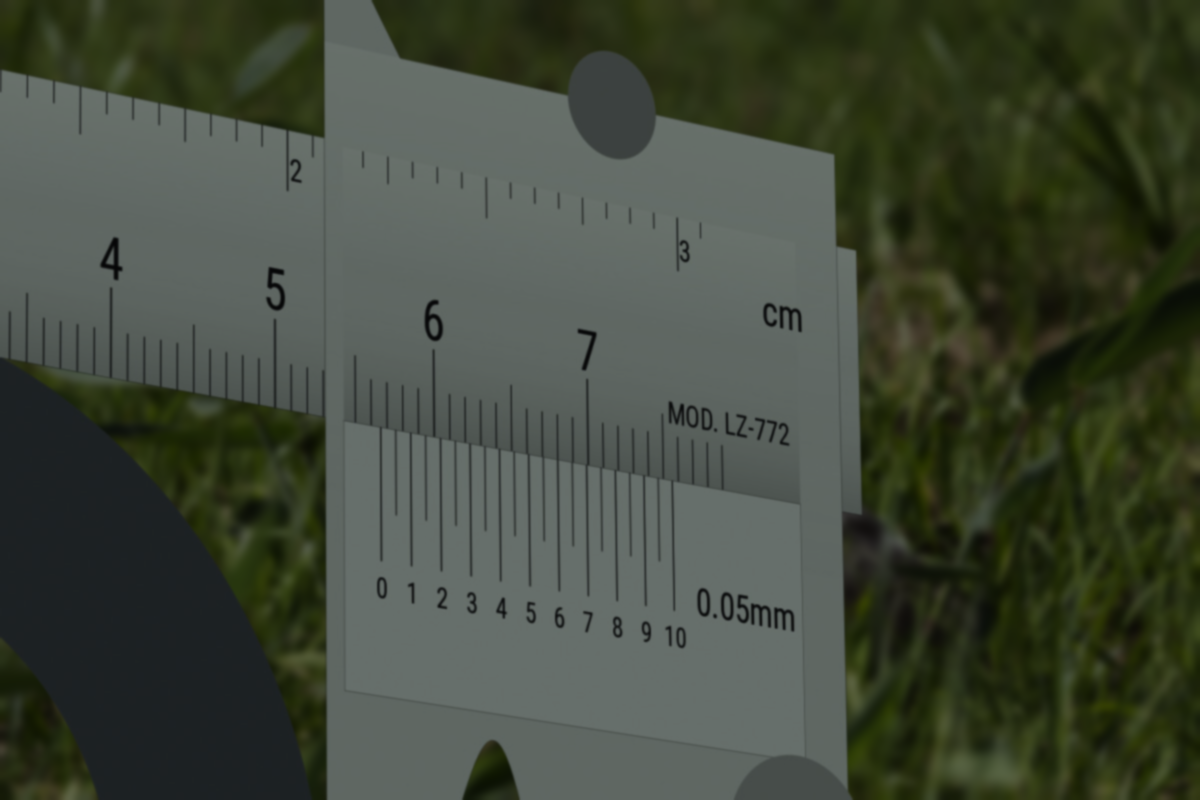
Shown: 56.6; mm
